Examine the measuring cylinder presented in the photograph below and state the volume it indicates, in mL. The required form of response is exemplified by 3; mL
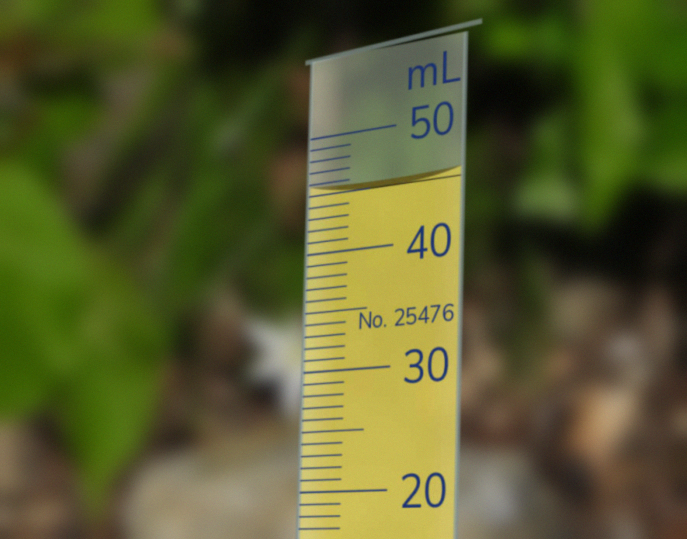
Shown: 45; mL
